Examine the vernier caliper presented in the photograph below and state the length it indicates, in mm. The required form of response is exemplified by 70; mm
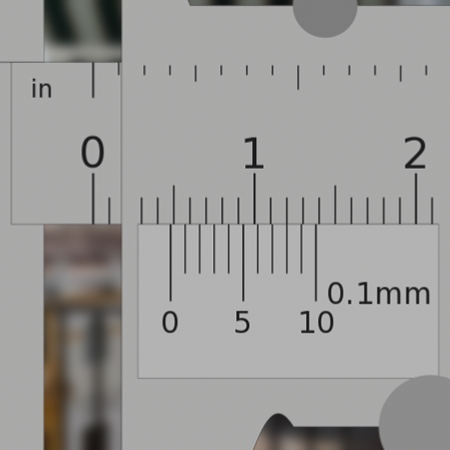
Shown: 4.8; mm
